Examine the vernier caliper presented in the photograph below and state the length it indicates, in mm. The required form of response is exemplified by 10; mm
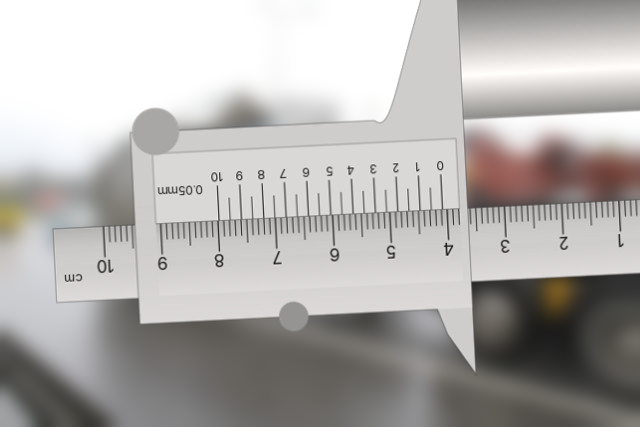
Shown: 40.8; mm
